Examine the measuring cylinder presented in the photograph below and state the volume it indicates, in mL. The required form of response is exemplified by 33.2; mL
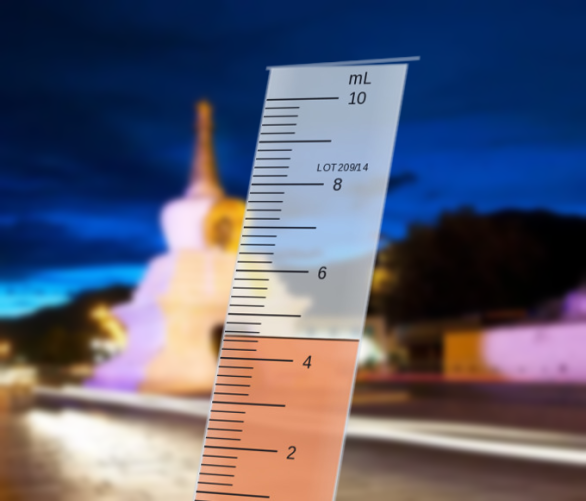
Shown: 4.5; mL
